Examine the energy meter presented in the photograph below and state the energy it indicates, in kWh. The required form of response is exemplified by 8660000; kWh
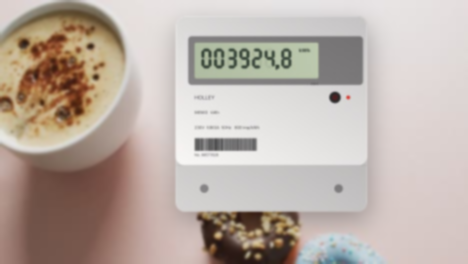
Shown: 3924.8; kWh
